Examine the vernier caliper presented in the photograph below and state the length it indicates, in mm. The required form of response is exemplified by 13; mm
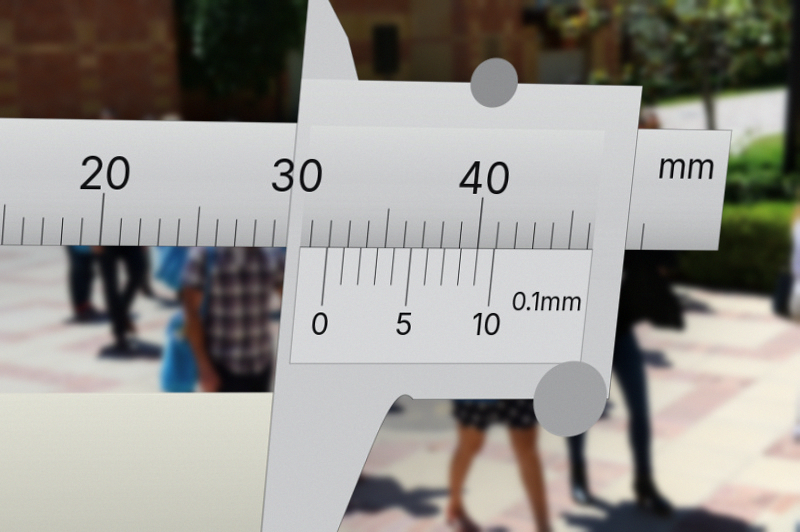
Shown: 31.9; mm
